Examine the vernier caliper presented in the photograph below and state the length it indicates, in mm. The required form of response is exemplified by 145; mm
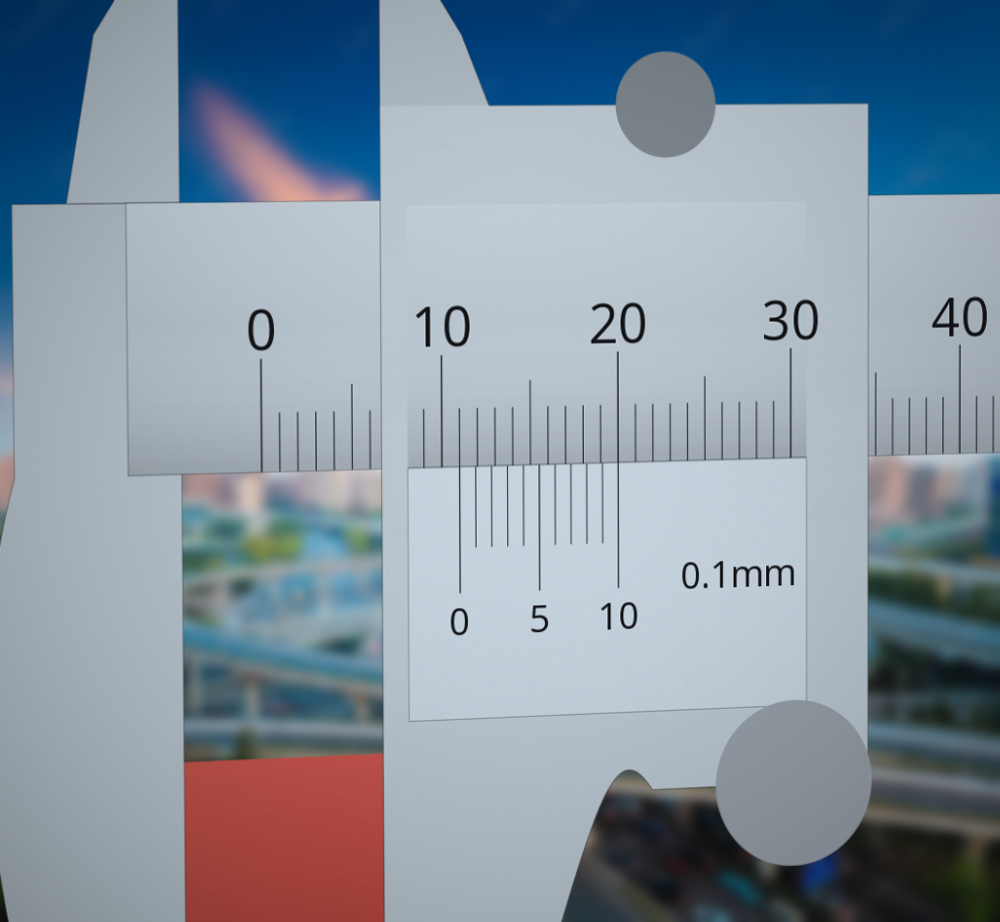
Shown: 11.0; mm
